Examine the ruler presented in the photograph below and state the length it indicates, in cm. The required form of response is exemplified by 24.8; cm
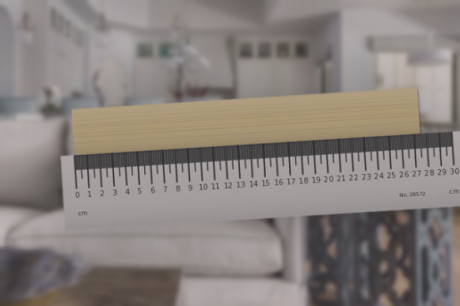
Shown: 27.5; cm
